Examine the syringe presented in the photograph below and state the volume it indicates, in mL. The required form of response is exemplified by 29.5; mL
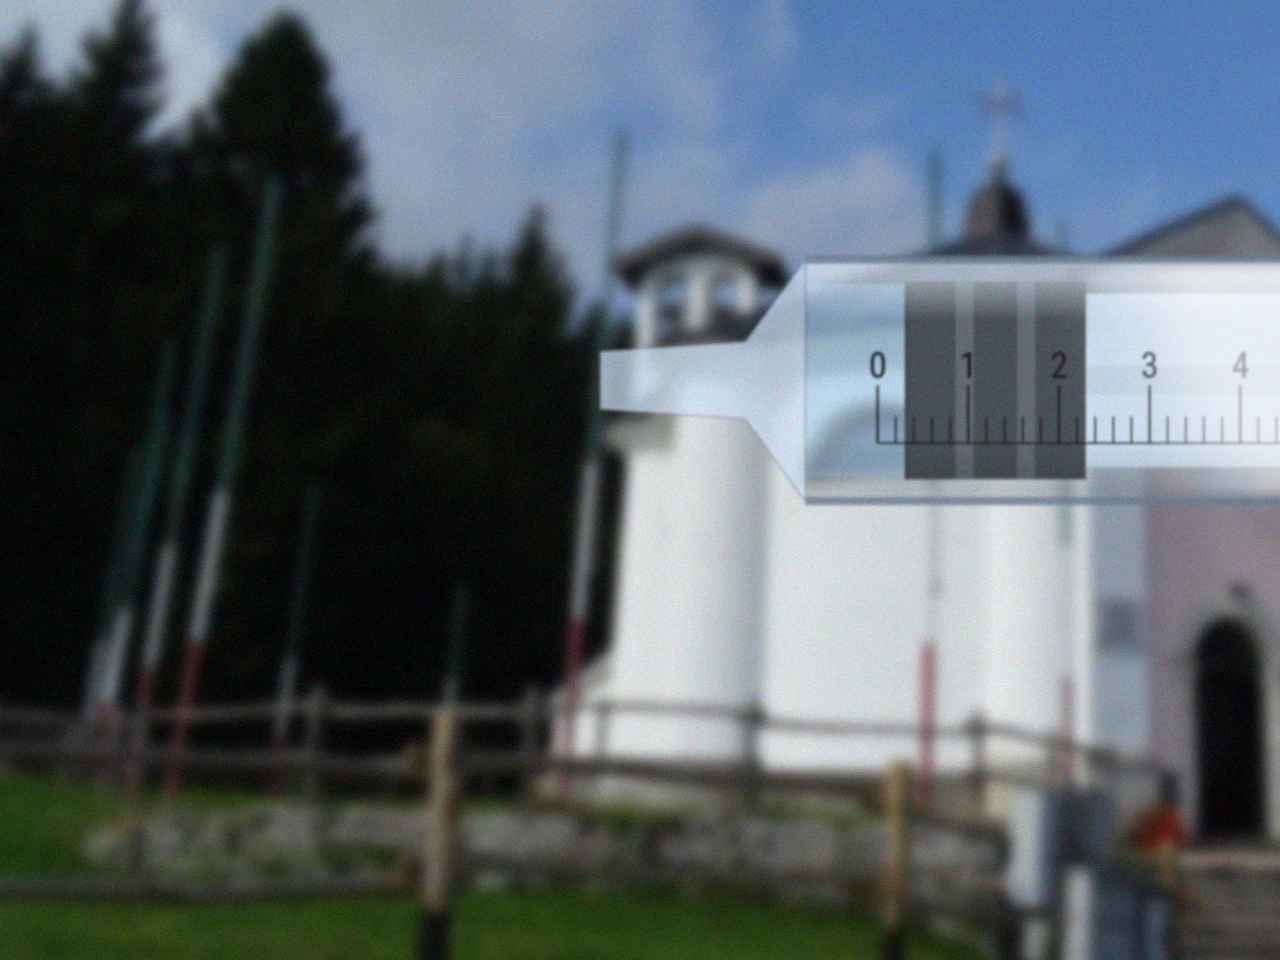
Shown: 0.3; mL
